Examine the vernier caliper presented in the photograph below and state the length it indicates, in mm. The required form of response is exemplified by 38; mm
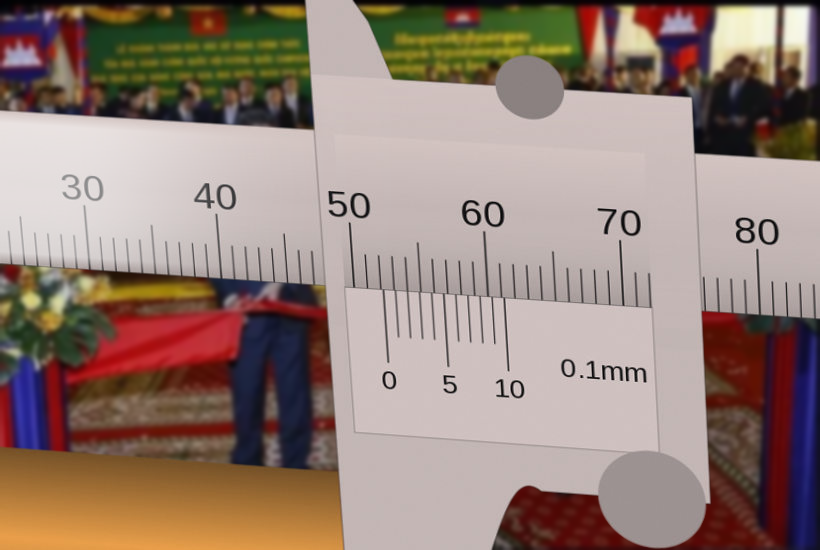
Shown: 52.2; mm
